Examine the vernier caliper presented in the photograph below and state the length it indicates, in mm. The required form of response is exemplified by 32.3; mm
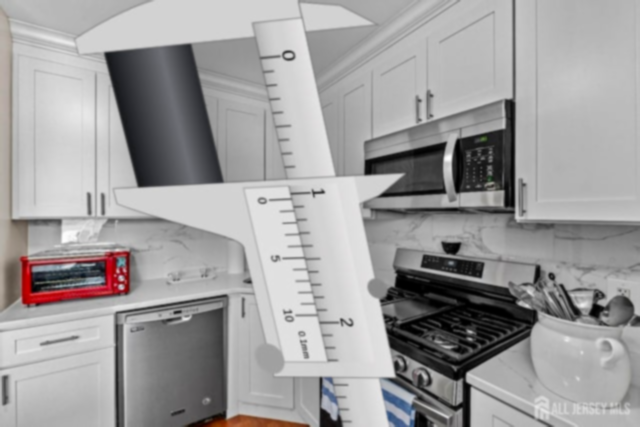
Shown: 10.4; mm
